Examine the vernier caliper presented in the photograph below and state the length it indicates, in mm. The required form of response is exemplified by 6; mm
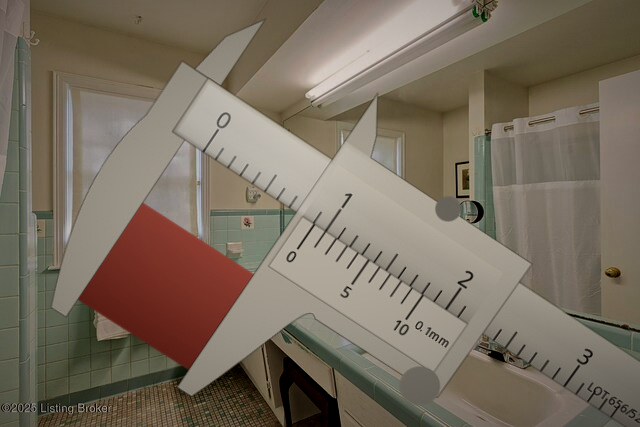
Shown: 9.1; mm
